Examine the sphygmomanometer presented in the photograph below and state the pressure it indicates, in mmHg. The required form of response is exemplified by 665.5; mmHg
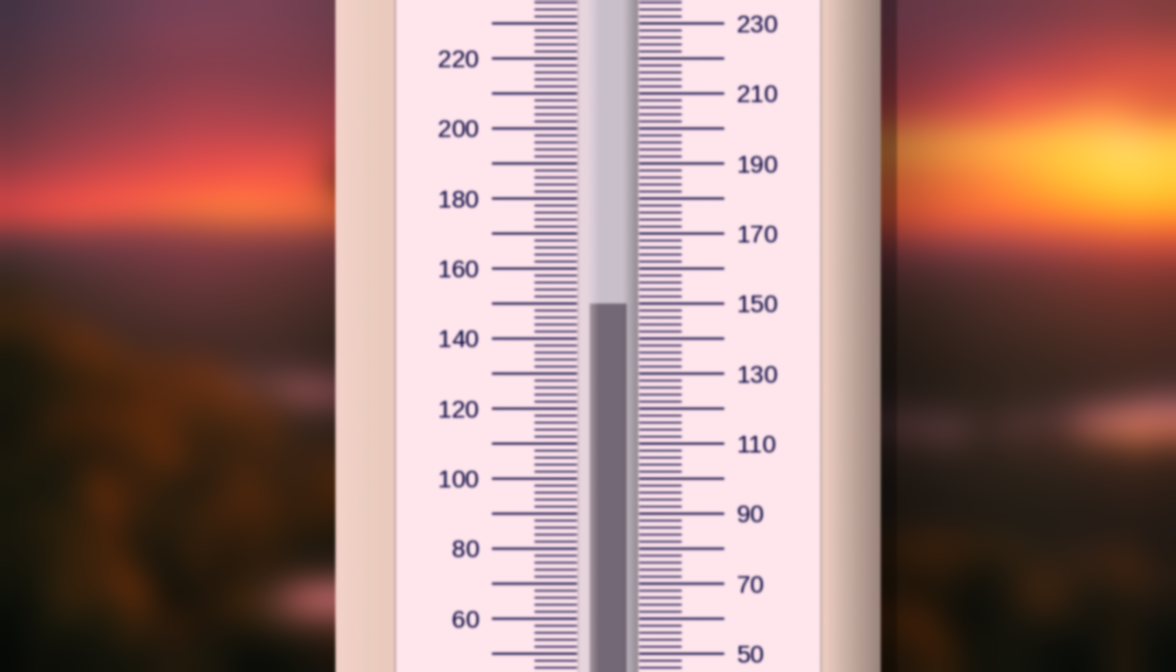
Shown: 150; mmHg
